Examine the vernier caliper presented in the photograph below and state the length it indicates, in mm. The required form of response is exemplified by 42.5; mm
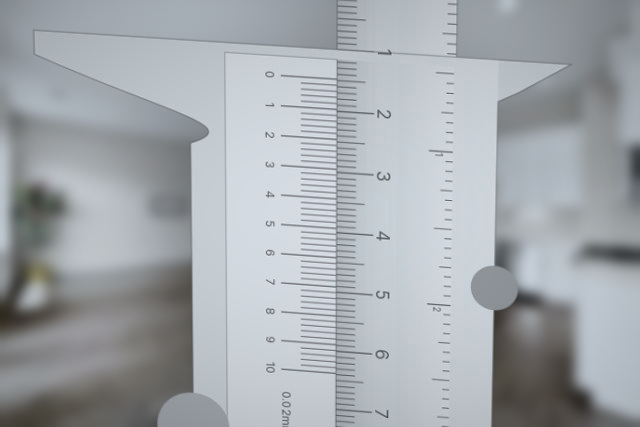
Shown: 14.8; mm
